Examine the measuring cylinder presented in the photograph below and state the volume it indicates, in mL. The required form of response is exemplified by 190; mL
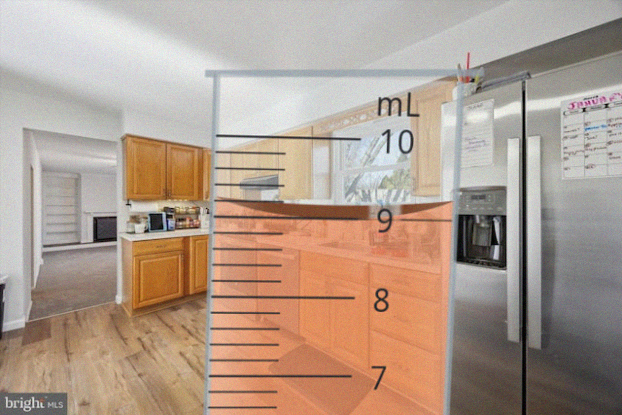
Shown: 9; mL
